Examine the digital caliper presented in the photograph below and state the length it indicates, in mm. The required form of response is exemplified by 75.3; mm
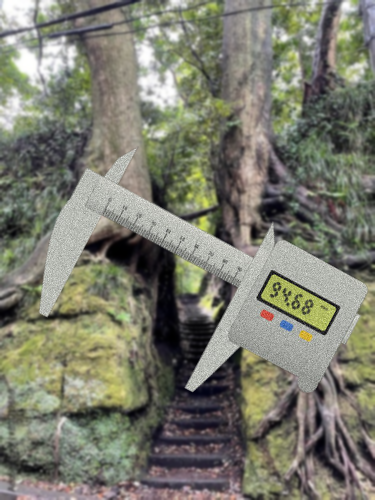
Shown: 94.68; mm
